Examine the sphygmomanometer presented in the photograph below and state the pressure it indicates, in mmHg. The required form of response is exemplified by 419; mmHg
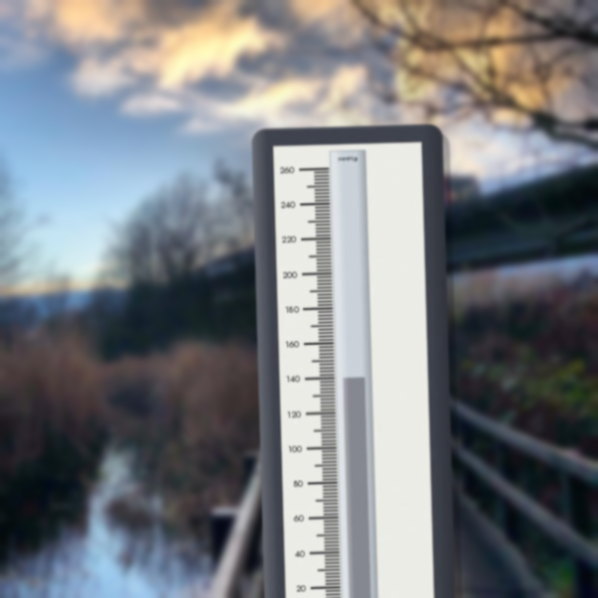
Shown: 140; mmHg
